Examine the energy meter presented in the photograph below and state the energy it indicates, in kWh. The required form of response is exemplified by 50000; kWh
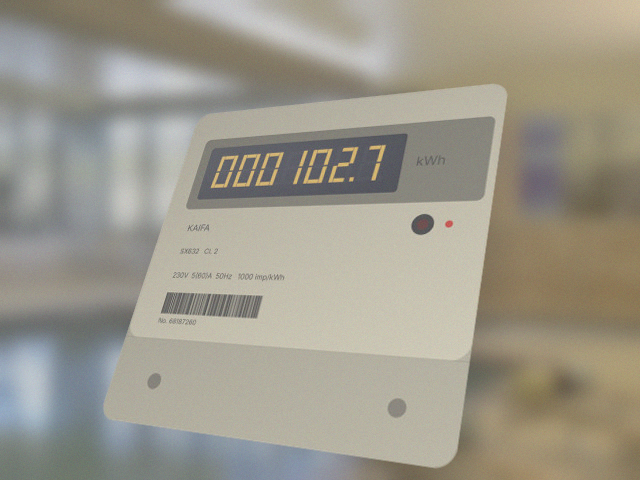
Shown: 102.7; kWh
